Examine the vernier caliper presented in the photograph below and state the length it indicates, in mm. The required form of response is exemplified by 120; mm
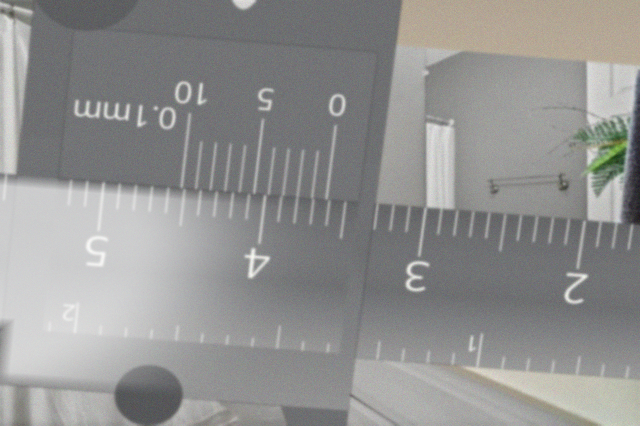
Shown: 36.2; mm
